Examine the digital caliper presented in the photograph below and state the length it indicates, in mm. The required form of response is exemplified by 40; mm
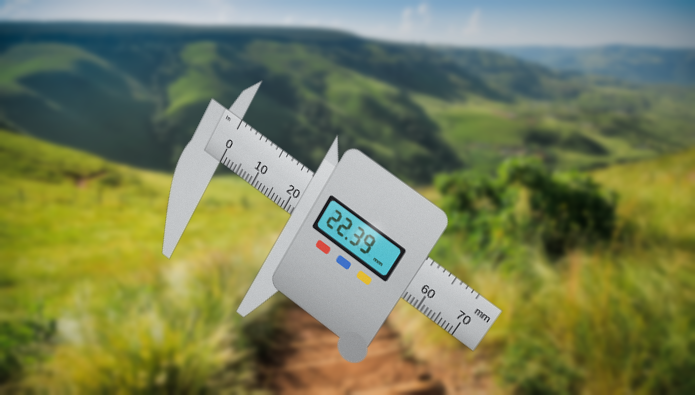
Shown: 22.39; mm
